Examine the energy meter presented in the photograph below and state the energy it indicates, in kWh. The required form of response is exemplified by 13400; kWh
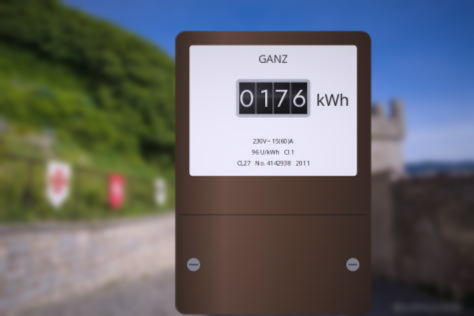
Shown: 176; kWh
